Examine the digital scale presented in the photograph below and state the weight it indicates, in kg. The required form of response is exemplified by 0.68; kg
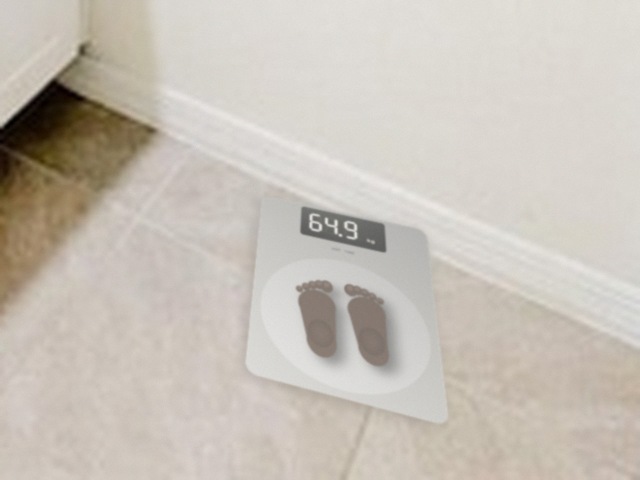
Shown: 64.9; kg
